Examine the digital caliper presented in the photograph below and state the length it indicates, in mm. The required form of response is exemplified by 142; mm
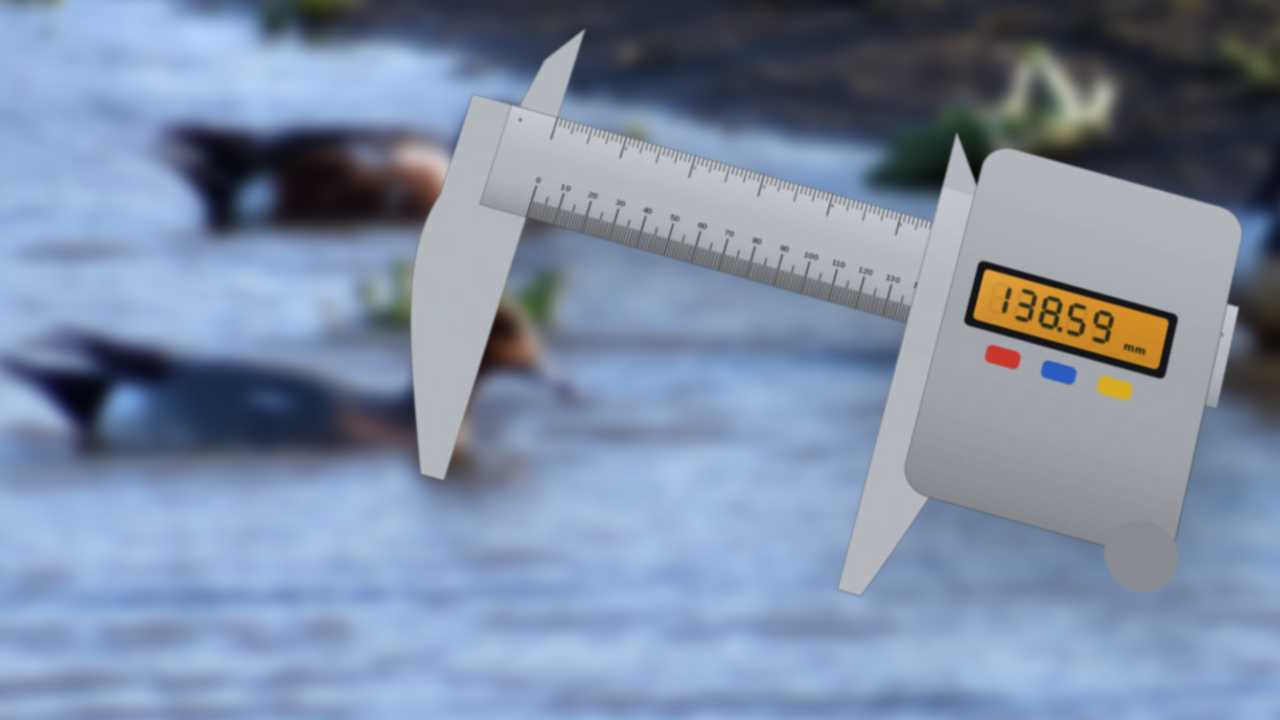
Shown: 138.59; mm
